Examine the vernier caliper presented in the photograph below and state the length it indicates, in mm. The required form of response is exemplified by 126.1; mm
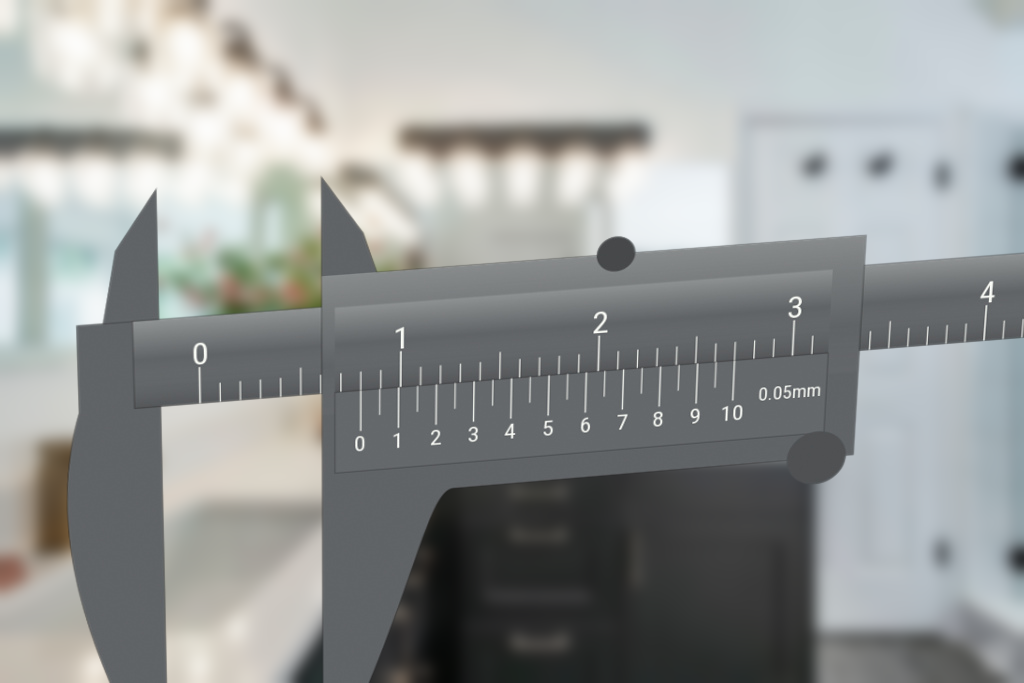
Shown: 8.0; mm
